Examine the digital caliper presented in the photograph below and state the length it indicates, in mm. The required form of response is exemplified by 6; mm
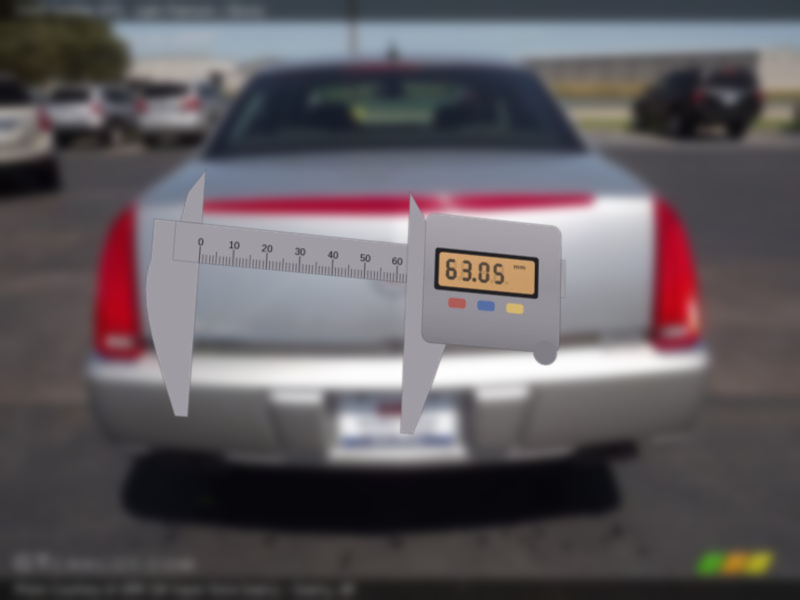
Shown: 63.05; mm
